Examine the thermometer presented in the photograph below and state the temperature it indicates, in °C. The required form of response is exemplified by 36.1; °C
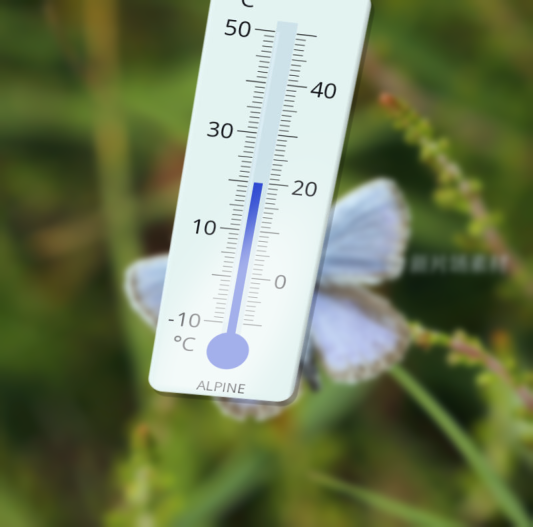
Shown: 20; °C
